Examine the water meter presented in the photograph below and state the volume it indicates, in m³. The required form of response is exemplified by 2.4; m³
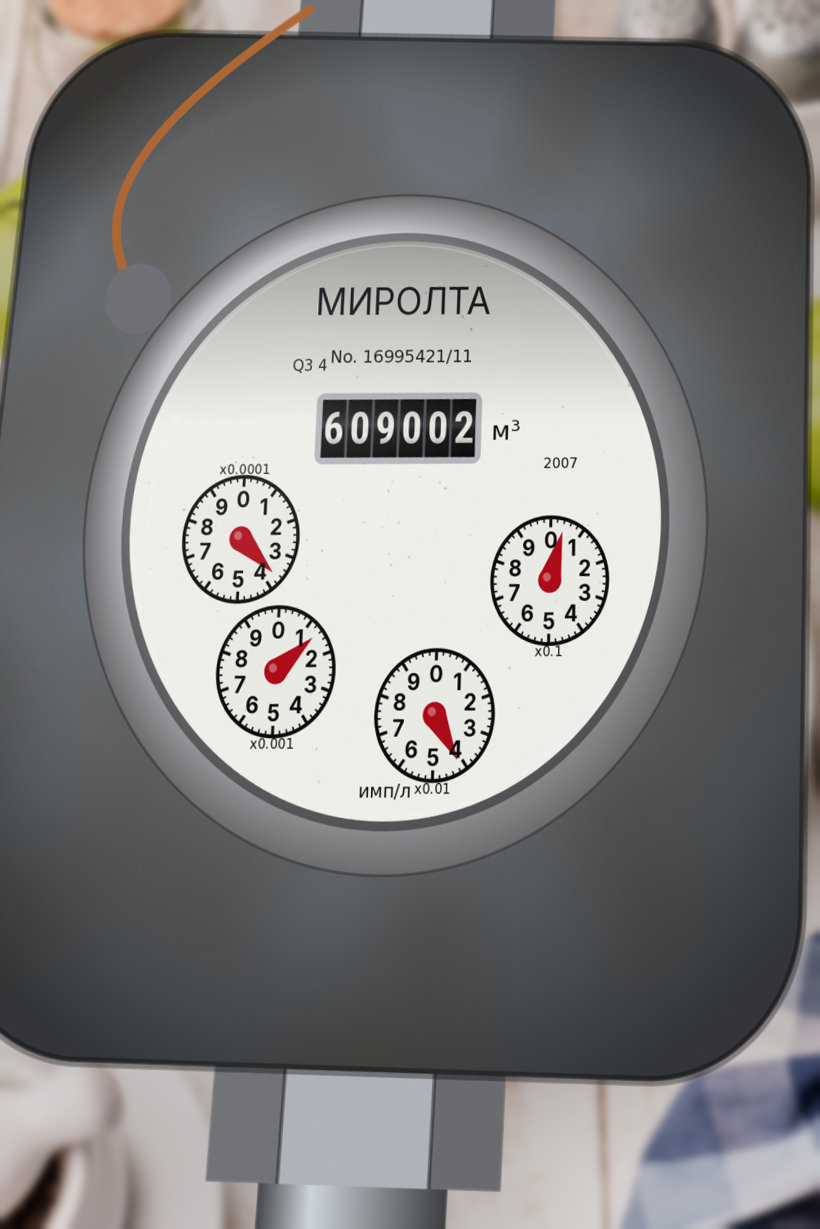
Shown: 609002.0413; m³
